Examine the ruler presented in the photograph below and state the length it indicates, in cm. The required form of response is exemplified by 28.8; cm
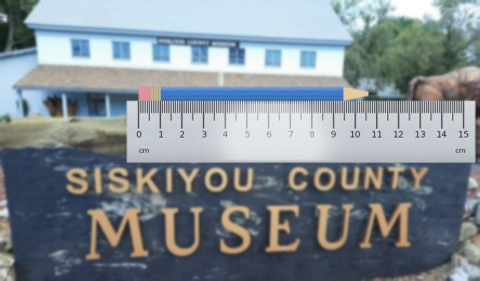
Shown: 11; cm
